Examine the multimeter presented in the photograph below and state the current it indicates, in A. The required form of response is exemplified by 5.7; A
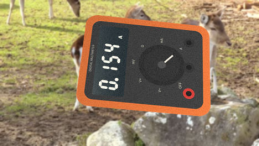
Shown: 0.154; A
